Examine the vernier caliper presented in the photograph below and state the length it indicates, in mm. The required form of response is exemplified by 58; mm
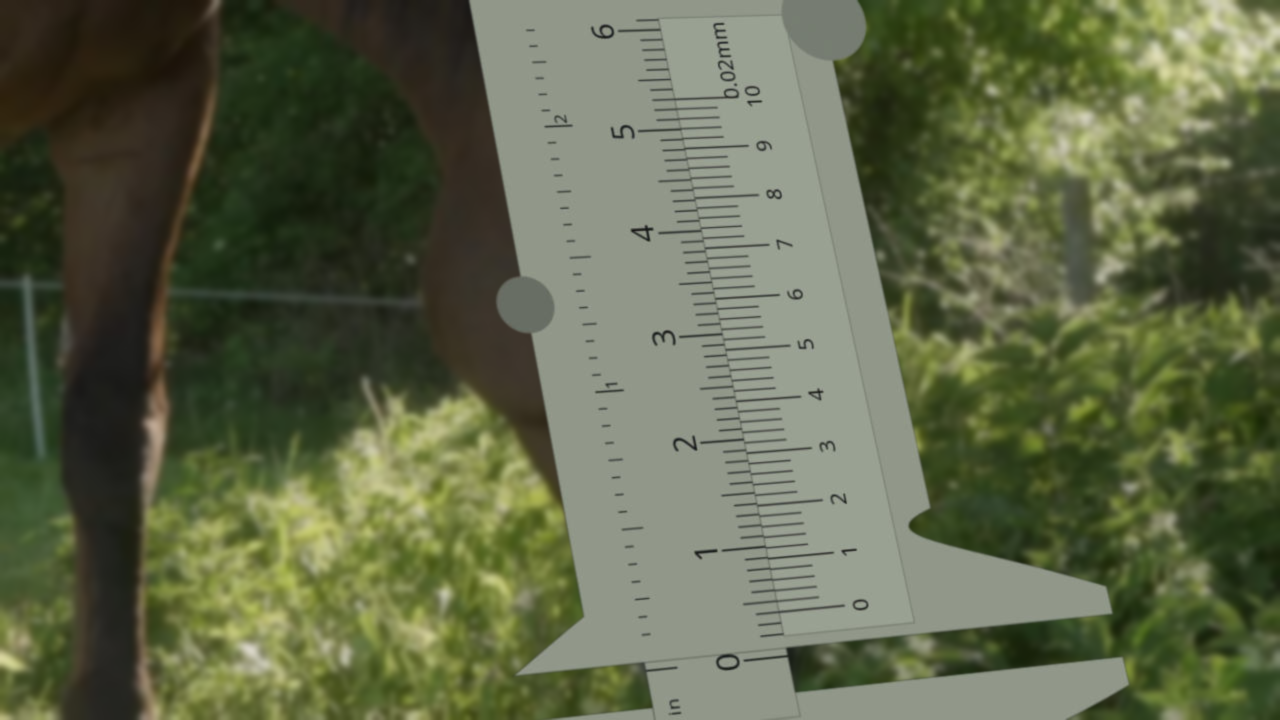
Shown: 4.0; mm
